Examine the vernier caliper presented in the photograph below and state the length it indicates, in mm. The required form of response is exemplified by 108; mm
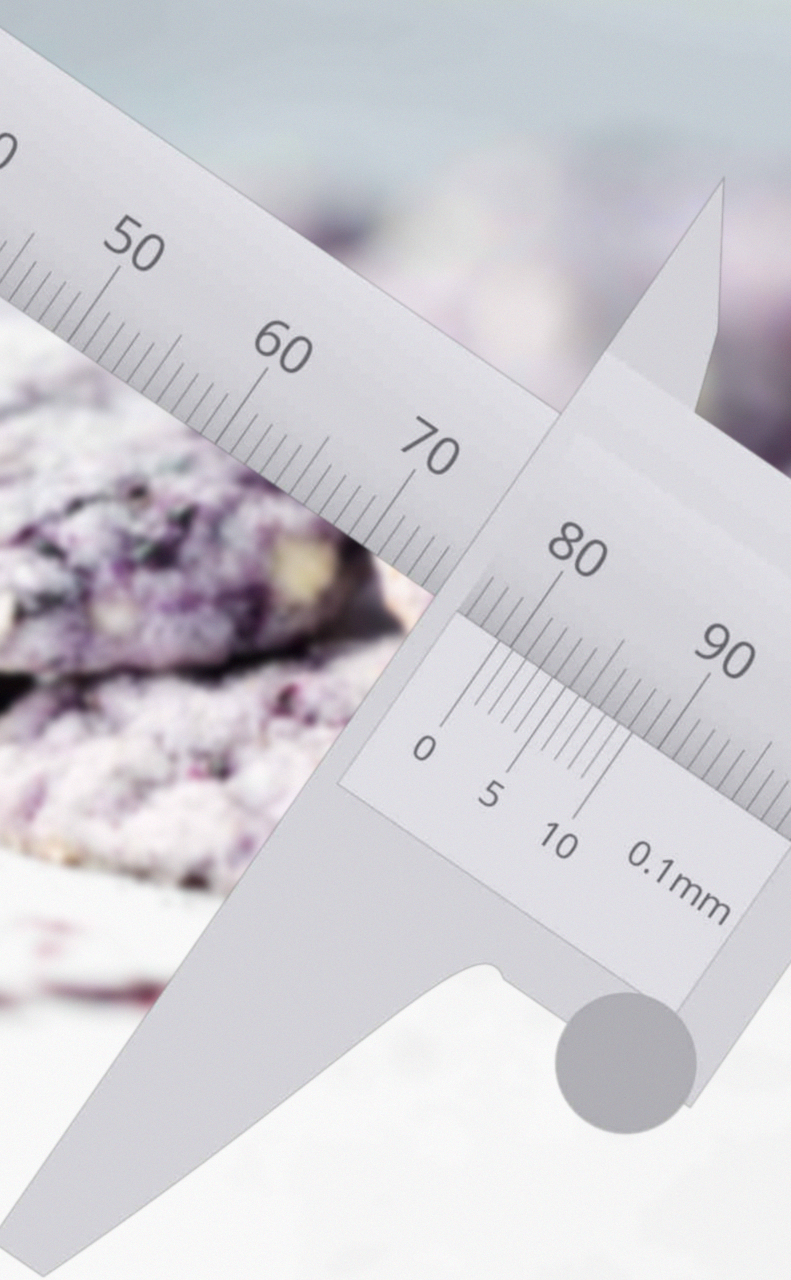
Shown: 79.3; mm
